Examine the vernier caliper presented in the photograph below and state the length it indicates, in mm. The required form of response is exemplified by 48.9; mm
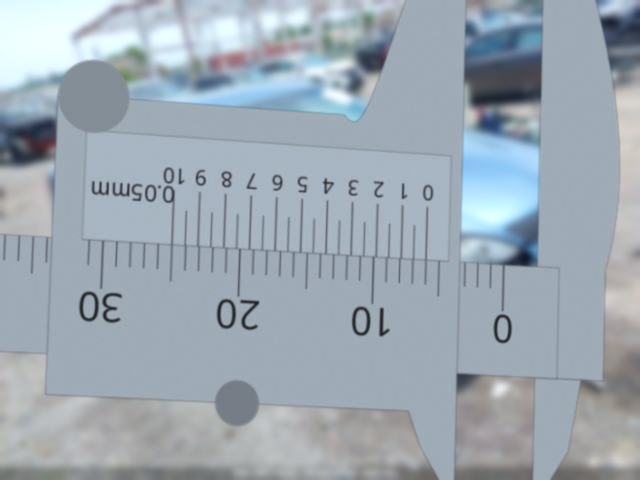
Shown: 6.0; mm
